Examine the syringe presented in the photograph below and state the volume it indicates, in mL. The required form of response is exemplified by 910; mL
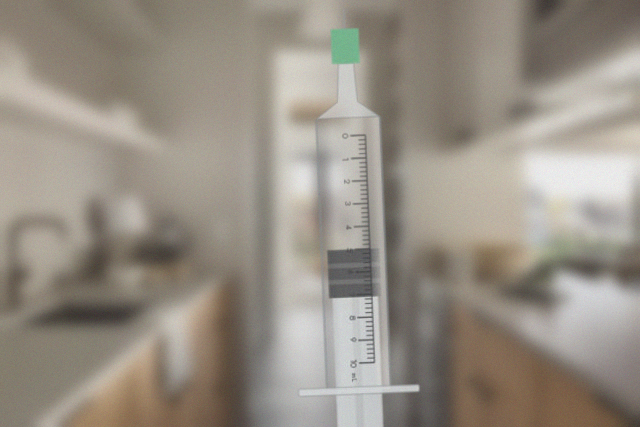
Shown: 5; mL
